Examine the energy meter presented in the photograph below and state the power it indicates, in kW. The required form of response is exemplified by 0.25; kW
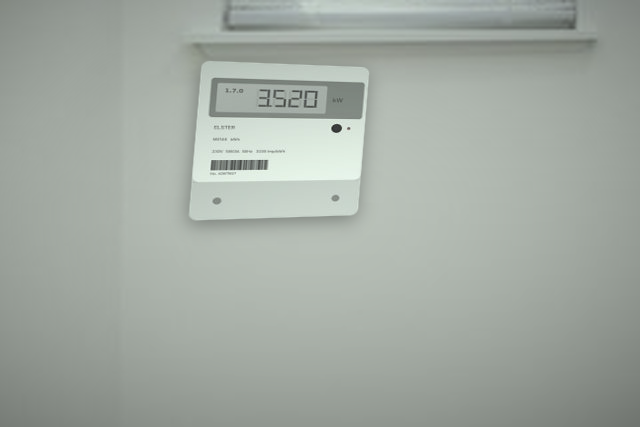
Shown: 3.520; kW
